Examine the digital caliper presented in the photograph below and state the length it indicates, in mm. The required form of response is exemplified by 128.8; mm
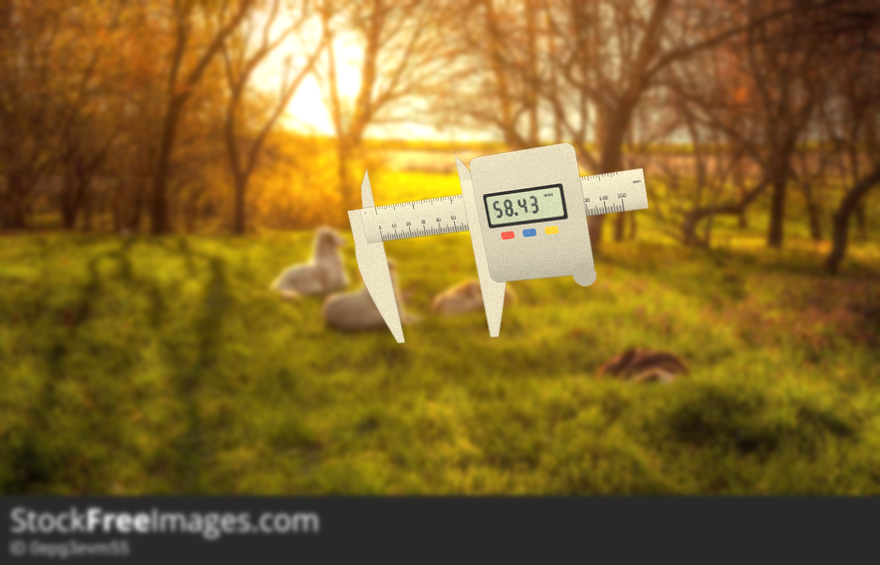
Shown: 58.43; mm
